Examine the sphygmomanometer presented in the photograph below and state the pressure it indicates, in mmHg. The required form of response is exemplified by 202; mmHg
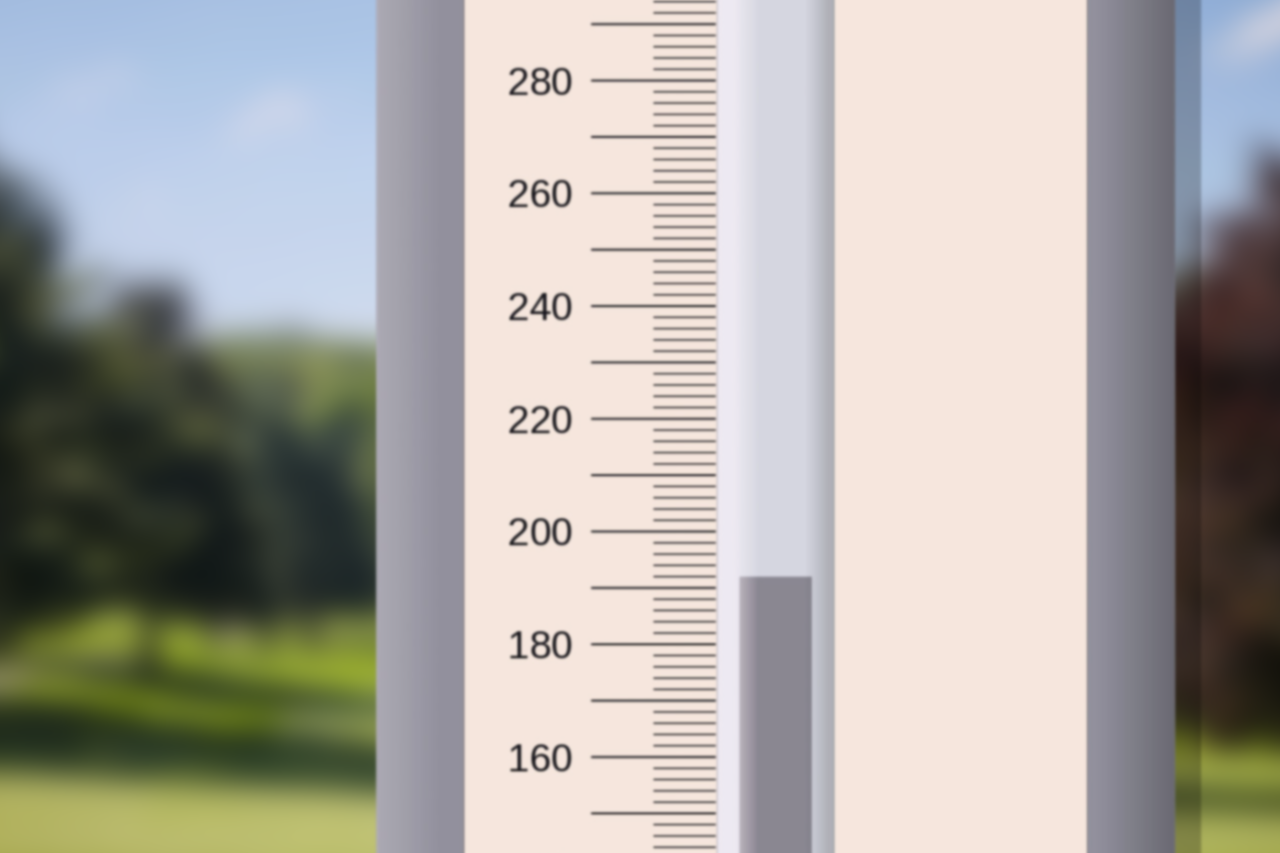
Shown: 192; mmHg
